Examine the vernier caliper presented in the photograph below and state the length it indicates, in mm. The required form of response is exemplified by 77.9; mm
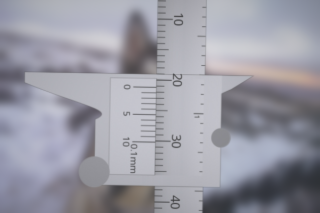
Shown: 21.2; mm
